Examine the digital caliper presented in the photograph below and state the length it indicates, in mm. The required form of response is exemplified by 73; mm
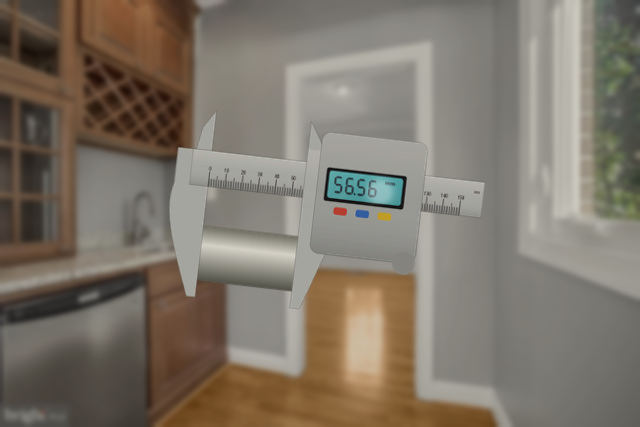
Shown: 56.56; mm
